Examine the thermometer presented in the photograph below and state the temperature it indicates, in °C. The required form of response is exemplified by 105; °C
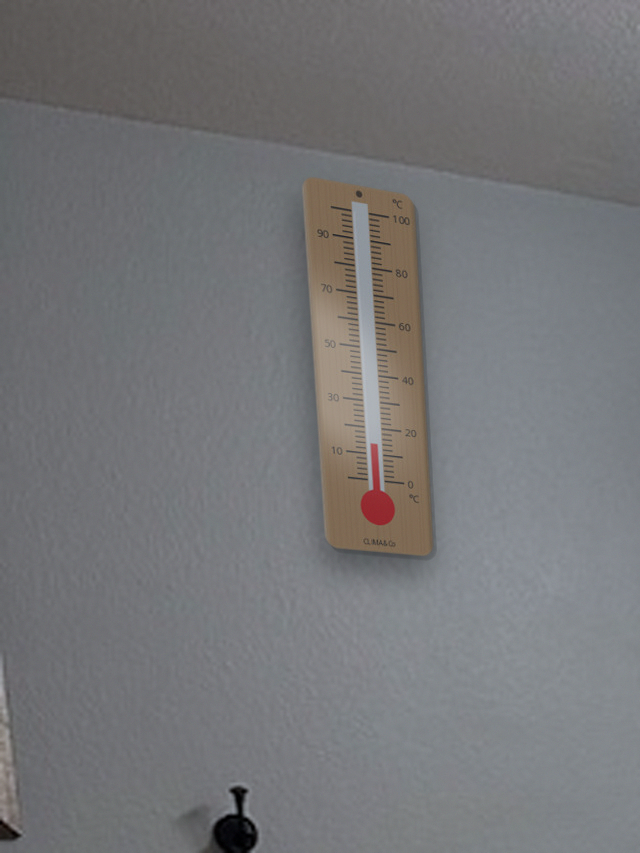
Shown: 14; °C
